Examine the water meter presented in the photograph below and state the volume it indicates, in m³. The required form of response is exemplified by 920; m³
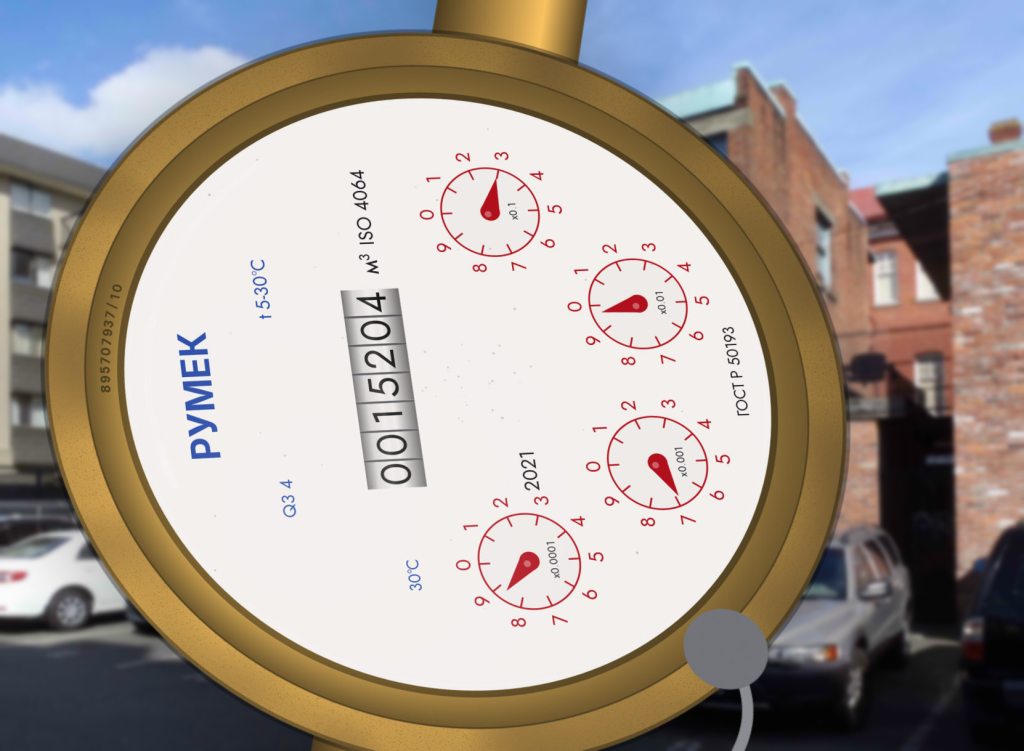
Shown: 15204.2968; m³
